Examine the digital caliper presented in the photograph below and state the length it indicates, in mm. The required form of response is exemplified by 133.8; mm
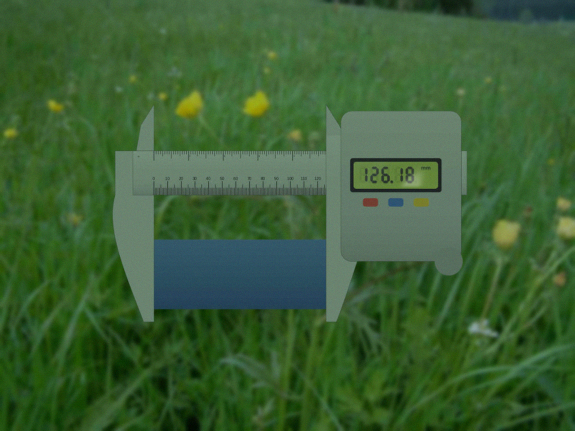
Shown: 126.18; mm
